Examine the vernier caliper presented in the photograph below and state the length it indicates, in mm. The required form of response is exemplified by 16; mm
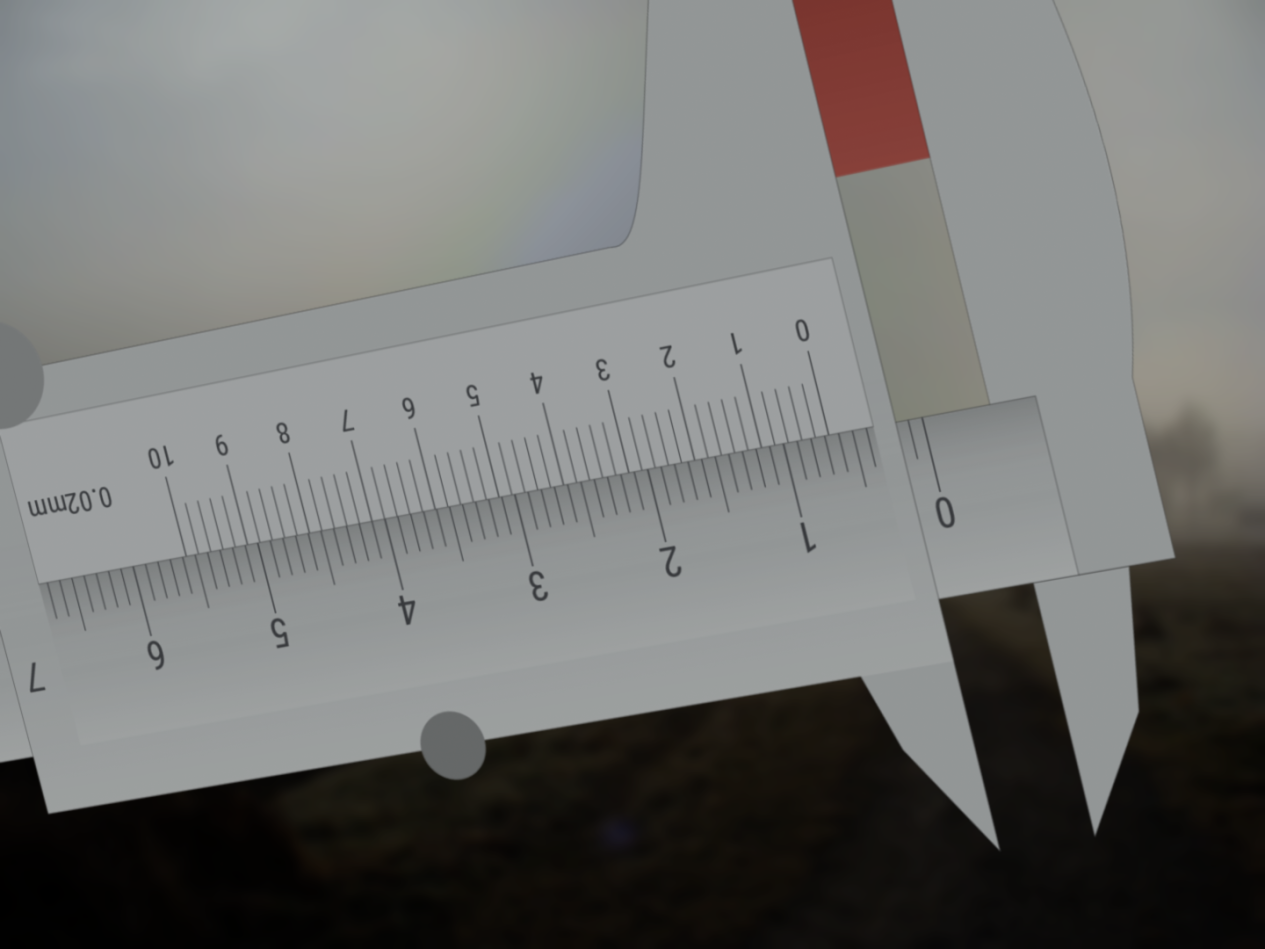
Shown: 6.7; mm
